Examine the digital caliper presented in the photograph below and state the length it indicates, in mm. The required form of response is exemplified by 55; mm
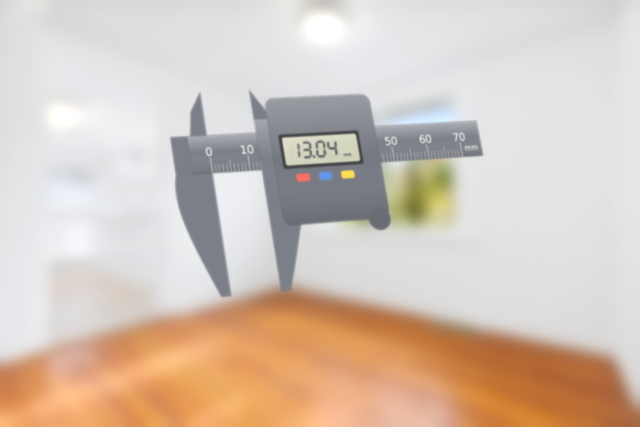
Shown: 13.04; mm
